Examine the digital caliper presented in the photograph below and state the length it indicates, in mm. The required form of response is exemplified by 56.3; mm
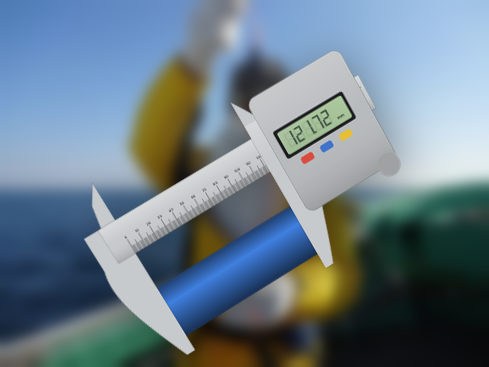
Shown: 121.72; mm
